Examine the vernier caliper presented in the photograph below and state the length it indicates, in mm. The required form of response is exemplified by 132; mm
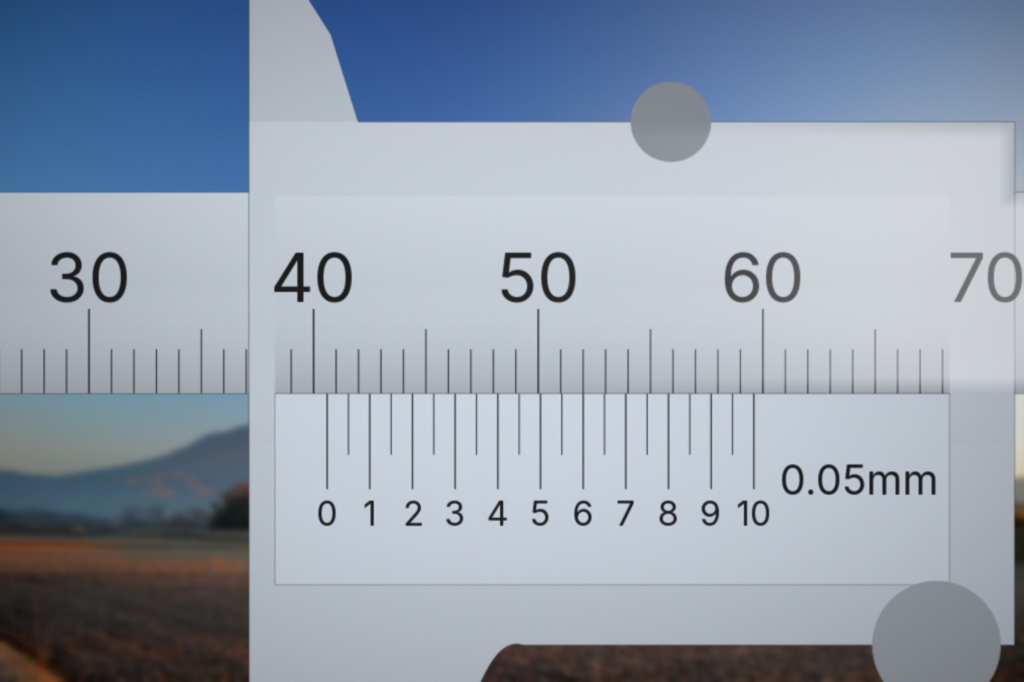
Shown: 40.6; mm
